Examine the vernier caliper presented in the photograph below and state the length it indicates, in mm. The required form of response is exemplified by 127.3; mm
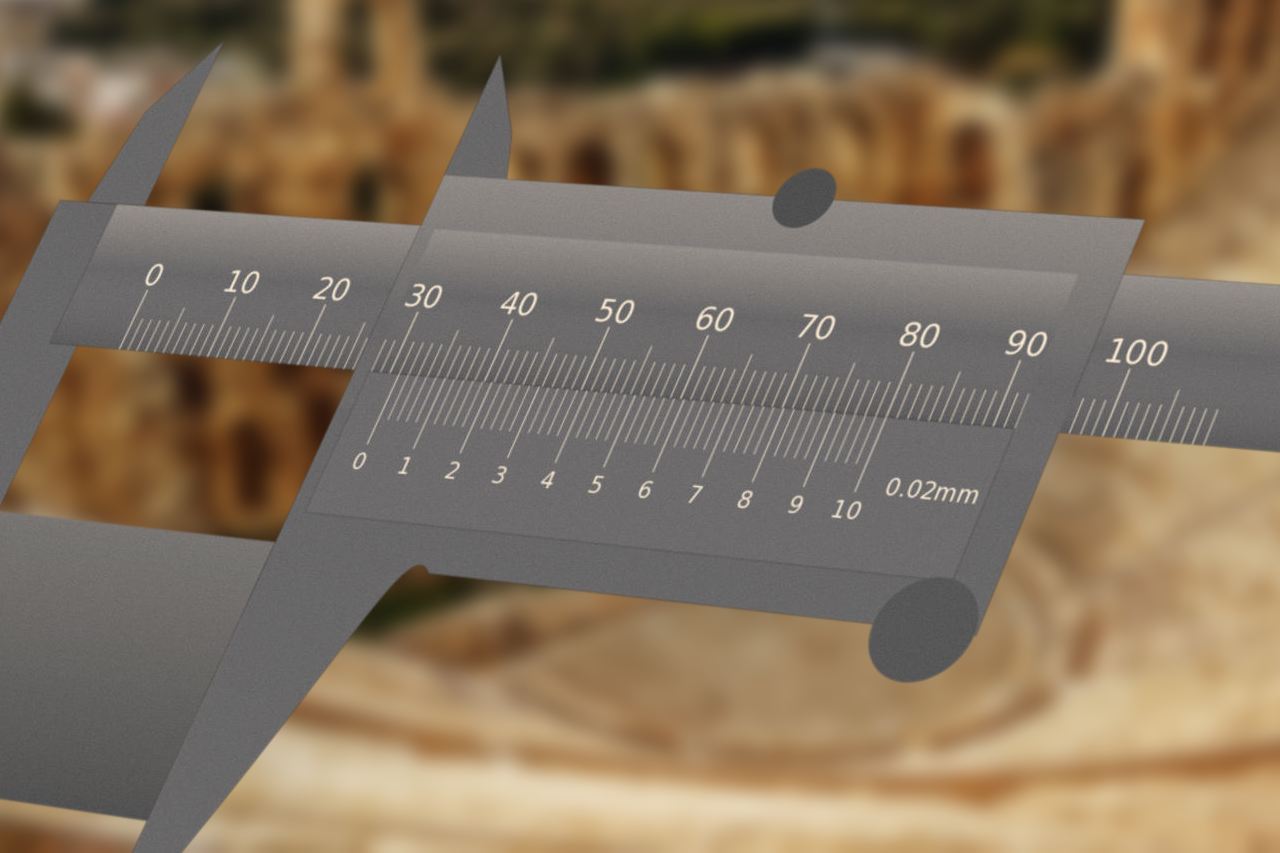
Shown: 31.0; mm
